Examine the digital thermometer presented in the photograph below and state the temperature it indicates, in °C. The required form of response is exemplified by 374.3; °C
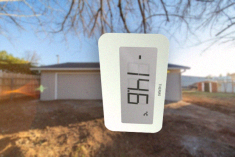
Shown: -14.6; °C
